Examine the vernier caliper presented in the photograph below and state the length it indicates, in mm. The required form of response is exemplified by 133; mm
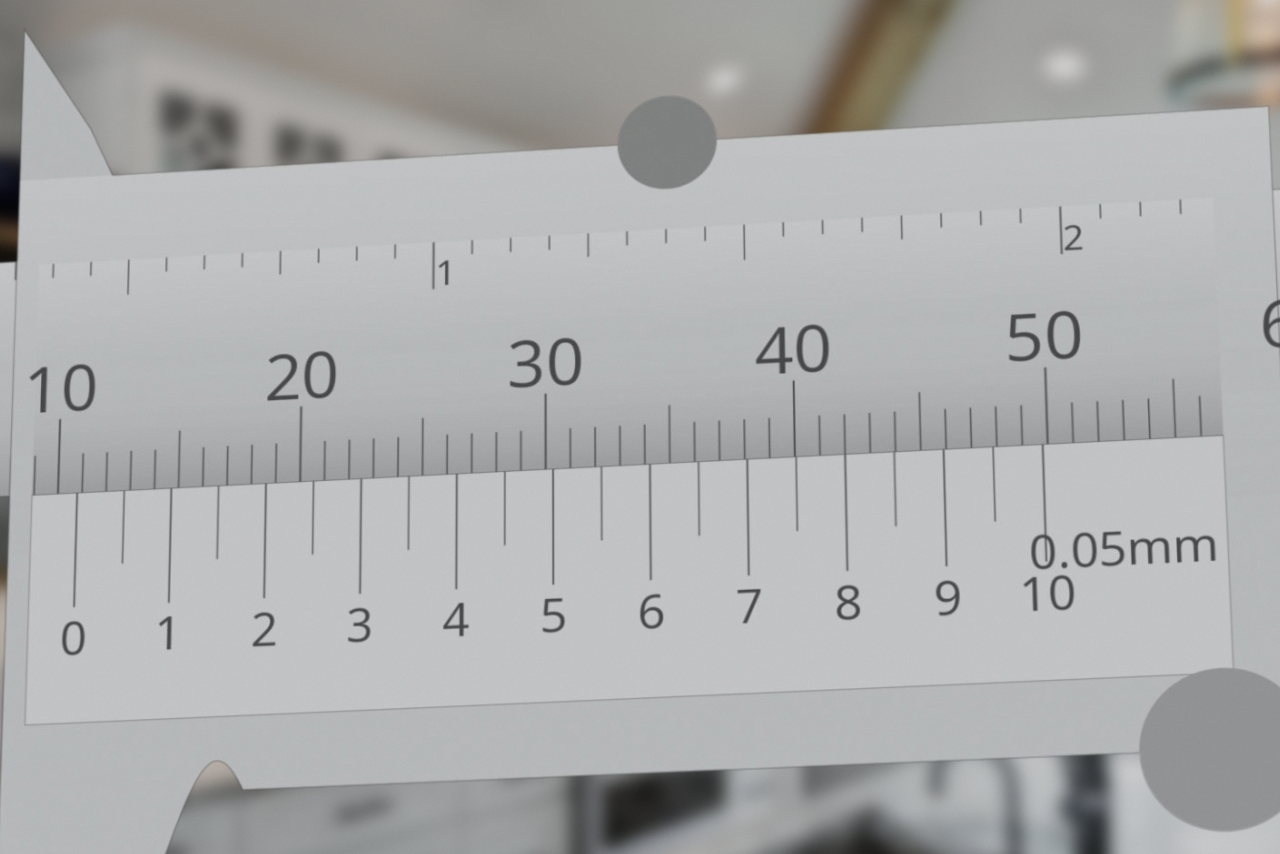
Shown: 10.8; mm
